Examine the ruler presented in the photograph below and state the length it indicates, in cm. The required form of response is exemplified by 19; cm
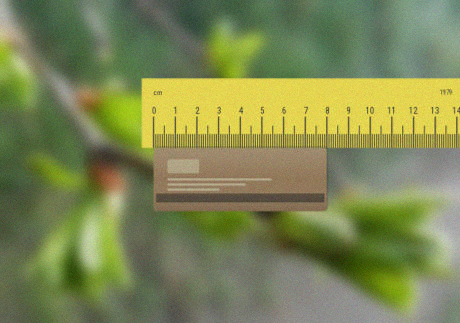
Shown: 8; cm
